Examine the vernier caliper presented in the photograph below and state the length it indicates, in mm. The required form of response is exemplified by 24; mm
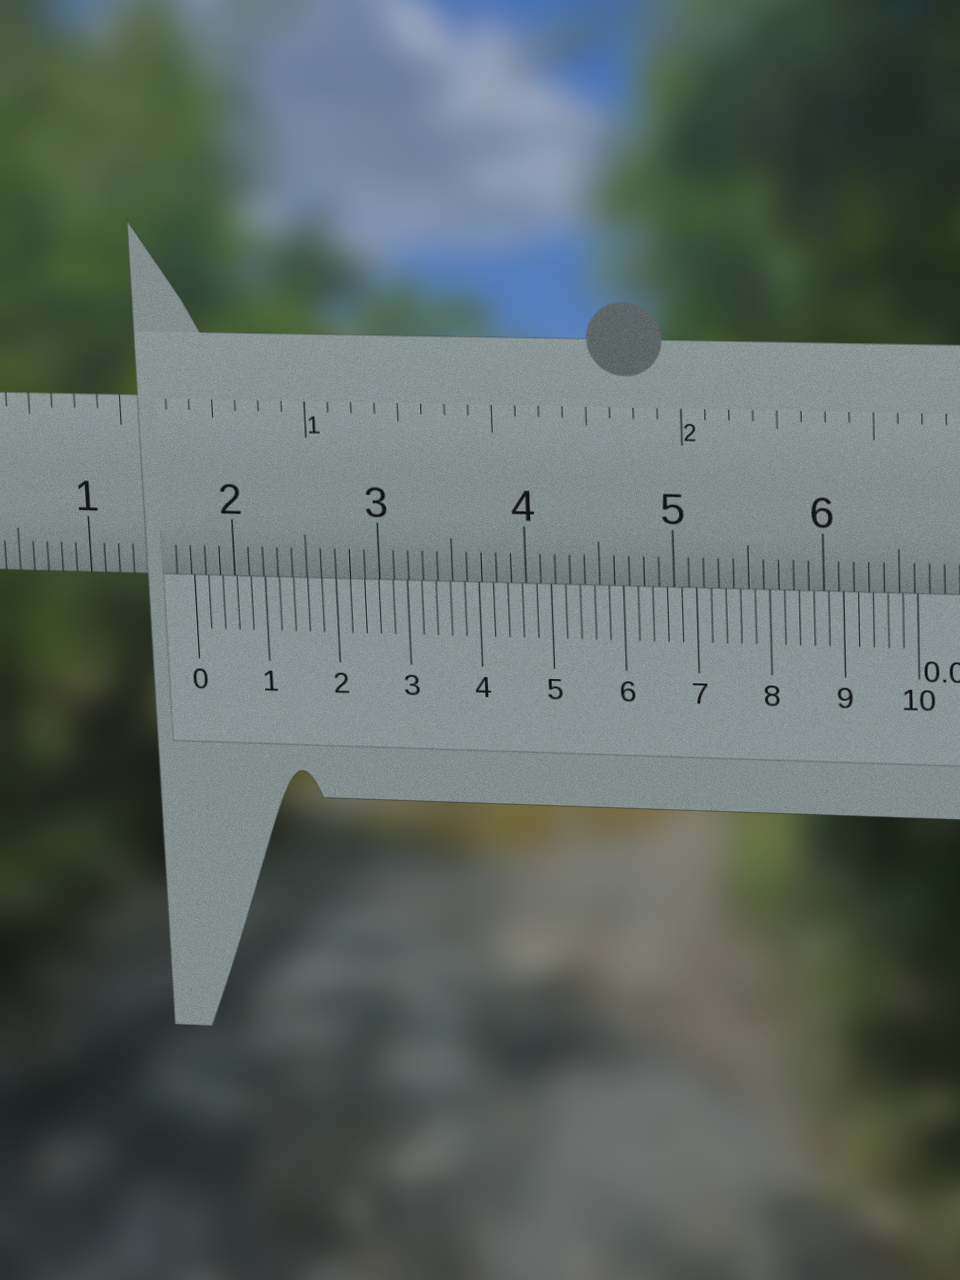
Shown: 17.2; mm
